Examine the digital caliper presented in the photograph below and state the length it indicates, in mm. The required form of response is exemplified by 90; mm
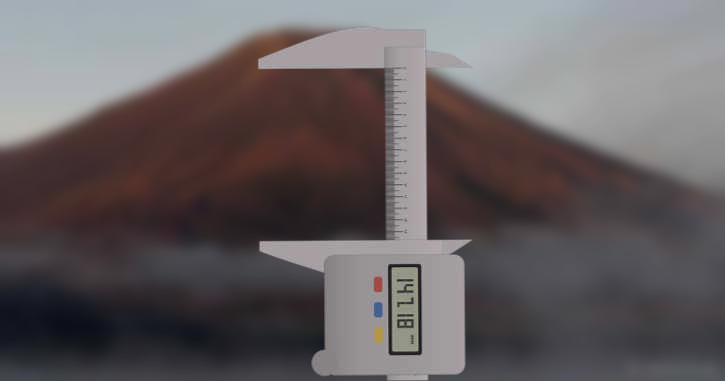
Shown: 147.18; mm
